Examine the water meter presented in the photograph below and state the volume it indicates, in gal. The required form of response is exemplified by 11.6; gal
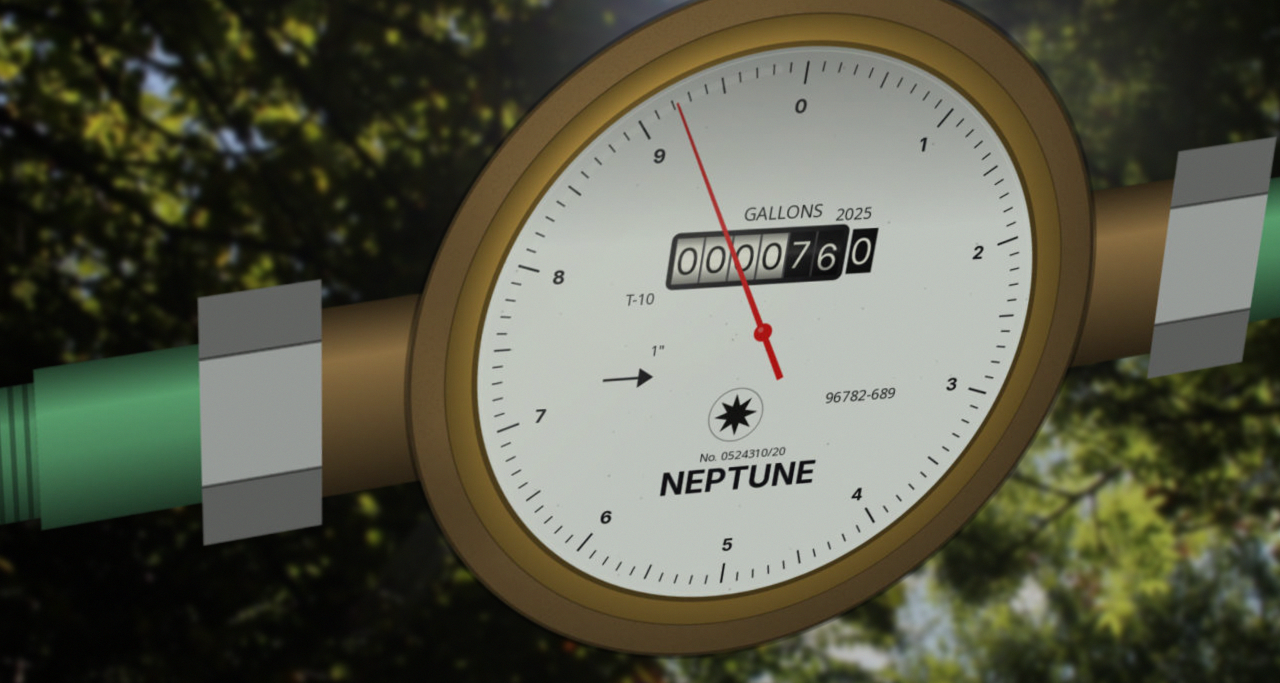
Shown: 759.2; gal
